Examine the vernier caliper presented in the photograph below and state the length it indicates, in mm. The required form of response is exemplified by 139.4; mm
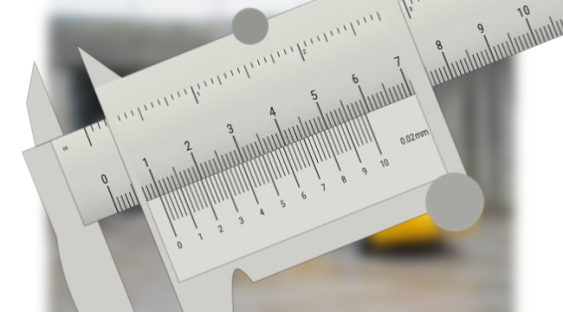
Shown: 10.0; mm
